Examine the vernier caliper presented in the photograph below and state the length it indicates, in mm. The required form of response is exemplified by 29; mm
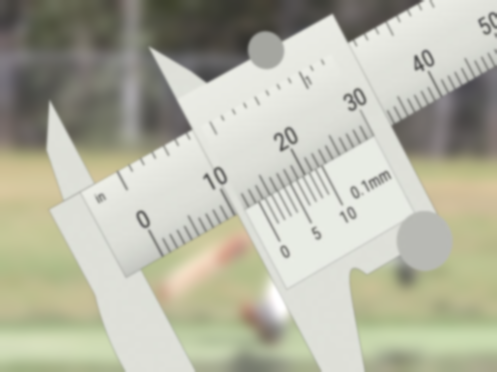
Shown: 13.4; mm
